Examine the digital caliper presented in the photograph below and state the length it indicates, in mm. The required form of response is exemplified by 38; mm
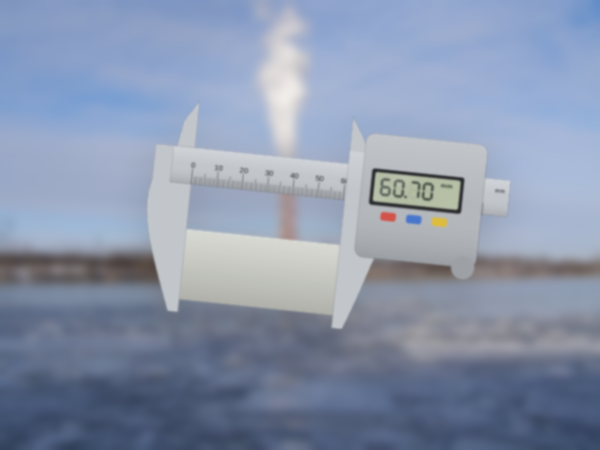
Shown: 60.70; mm
